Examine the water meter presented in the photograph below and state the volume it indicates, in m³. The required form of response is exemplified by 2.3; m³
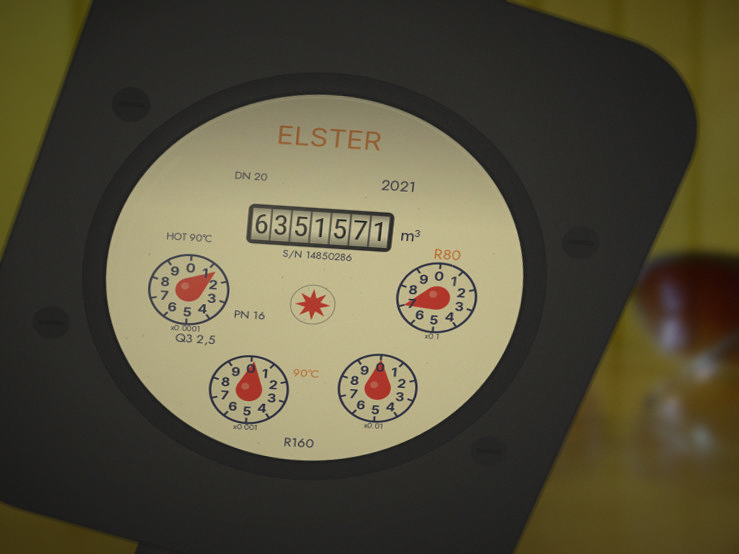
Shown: 6351571.7001; m³
